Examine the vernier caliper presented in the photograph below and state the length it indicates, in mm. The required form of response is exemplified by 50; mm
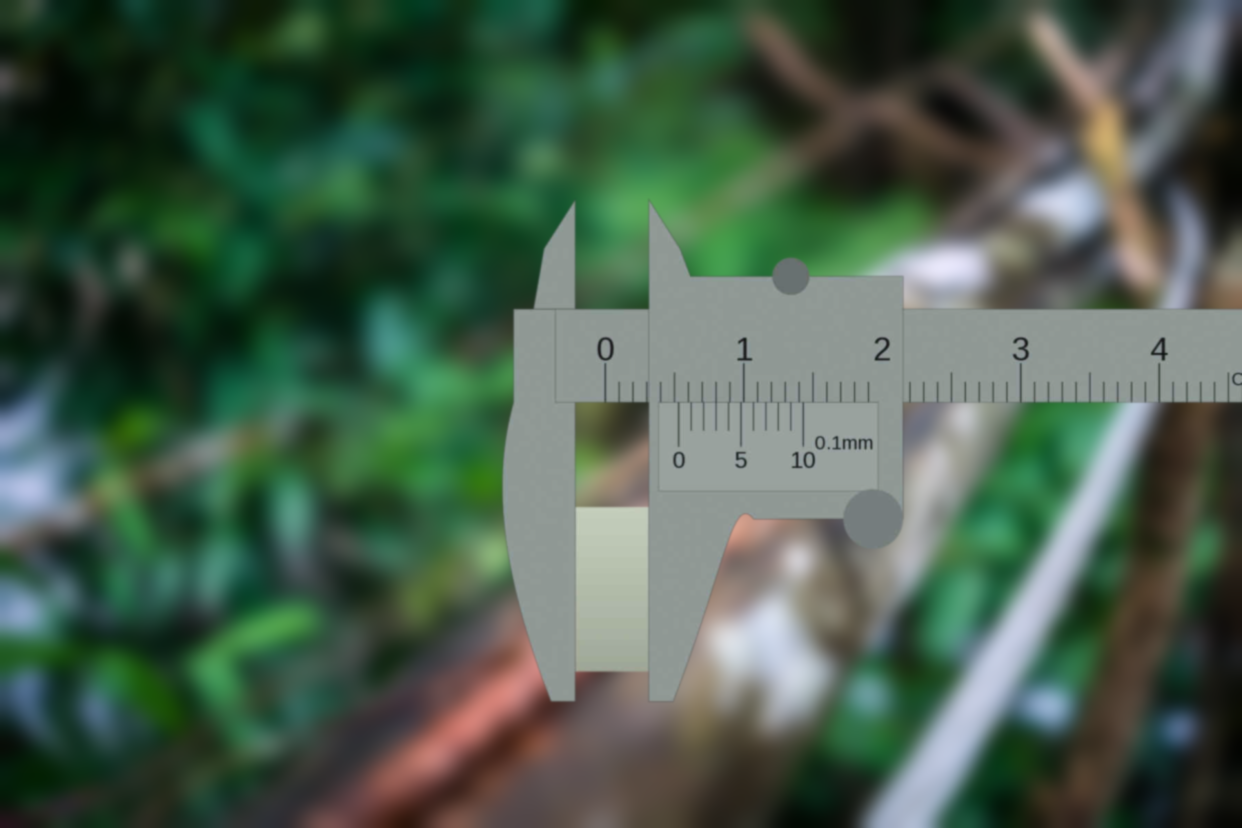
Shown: 5.3; mm
